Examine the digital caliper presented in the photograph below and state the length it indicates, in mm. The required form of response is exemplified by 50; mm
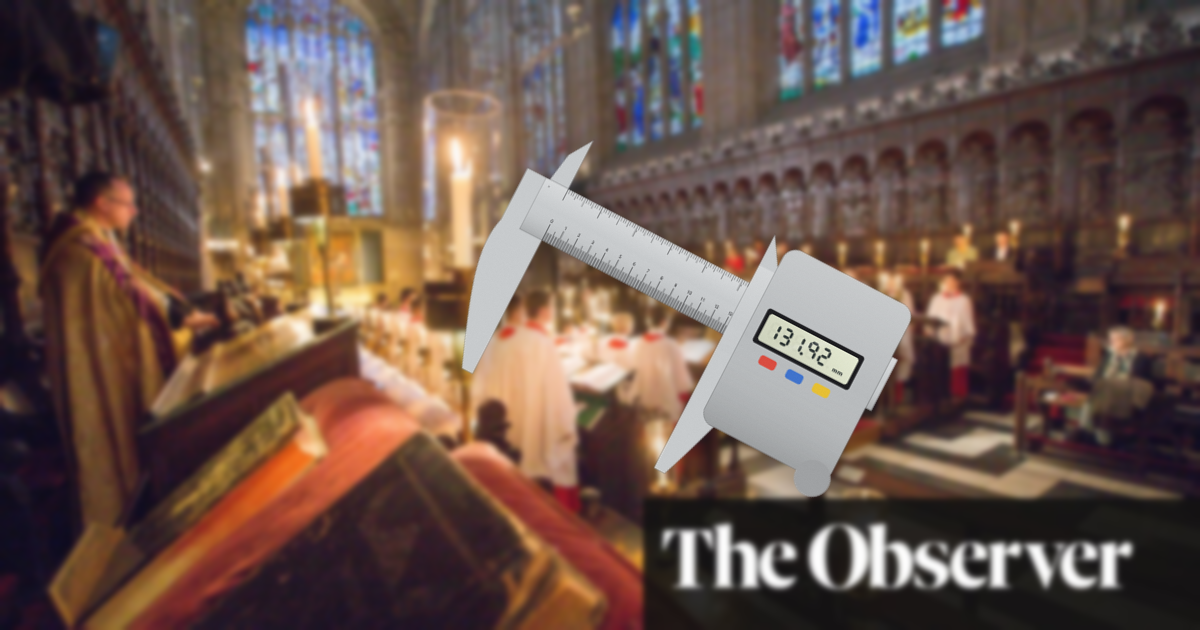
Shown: 131.92; mm
